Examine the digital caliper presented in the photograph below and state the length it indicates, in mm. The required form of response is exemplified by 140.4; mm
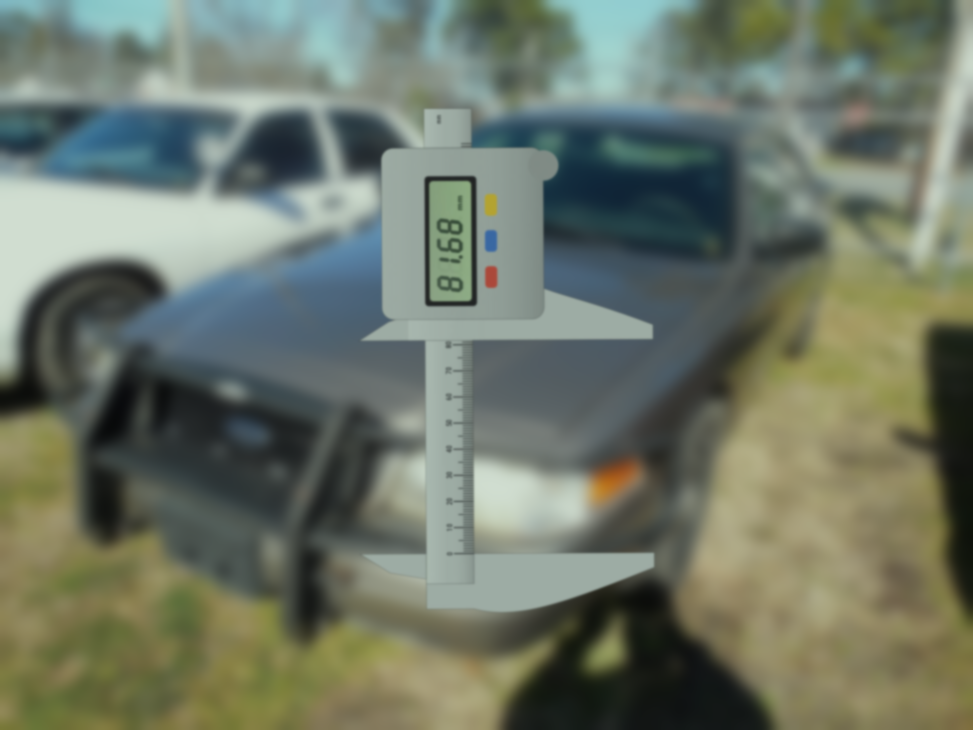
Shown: 81.68; mm
